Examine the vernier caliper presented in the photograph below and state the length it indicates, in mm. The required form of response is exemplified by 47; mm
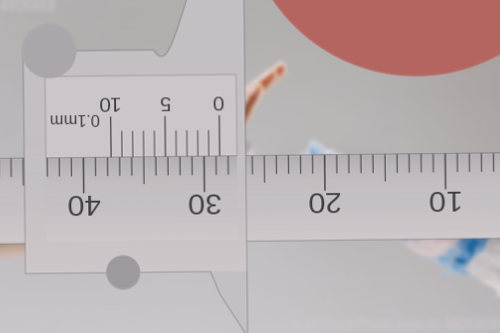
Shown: 28.7; mm
